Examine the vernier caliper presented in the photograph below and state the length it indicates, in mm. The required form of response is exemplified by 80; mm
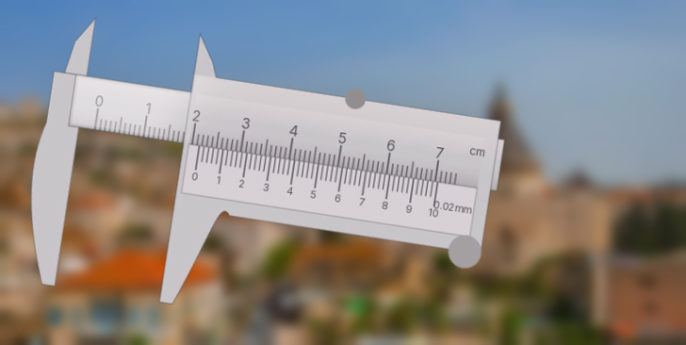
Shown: 21.5; mm
